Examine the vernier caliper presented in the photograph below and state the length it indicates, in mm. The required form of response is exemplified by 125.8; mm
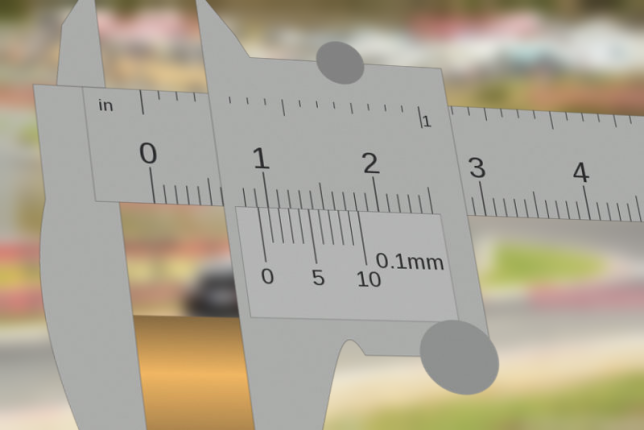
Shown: 9.1; mm
